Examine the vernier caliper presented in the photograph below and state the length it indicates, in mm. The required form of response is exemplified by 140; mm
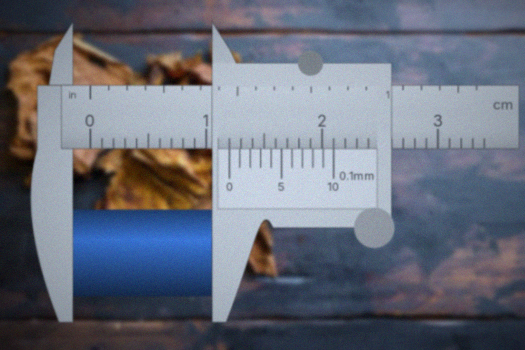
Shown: 12.0; mm
